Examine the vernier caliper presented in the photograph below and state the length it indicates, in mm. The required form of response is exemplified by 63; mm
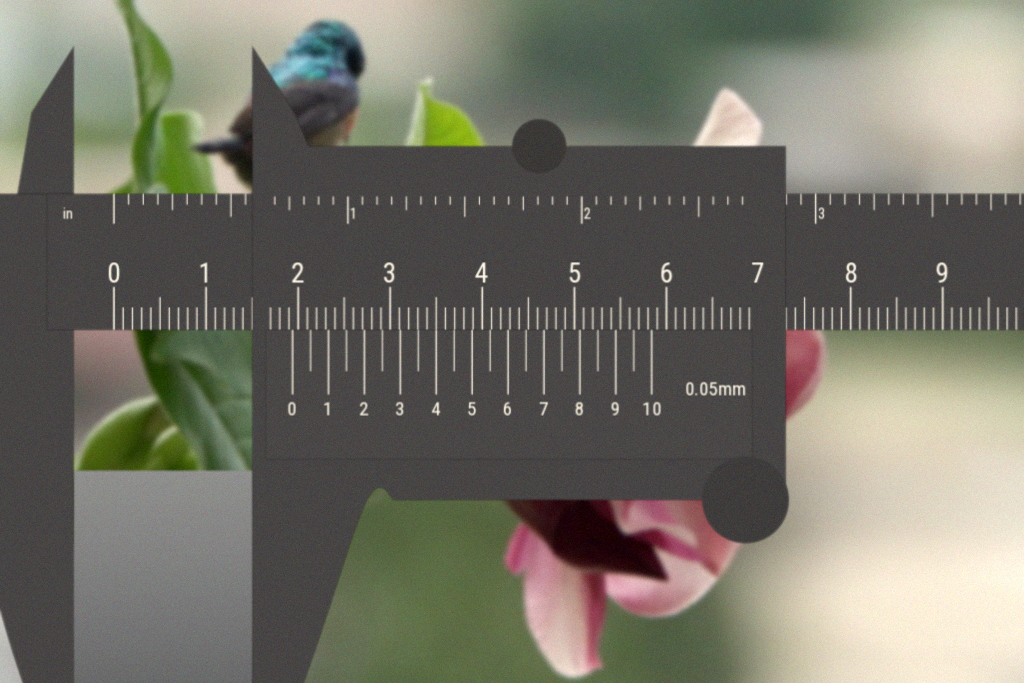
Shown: 19.4; mm
